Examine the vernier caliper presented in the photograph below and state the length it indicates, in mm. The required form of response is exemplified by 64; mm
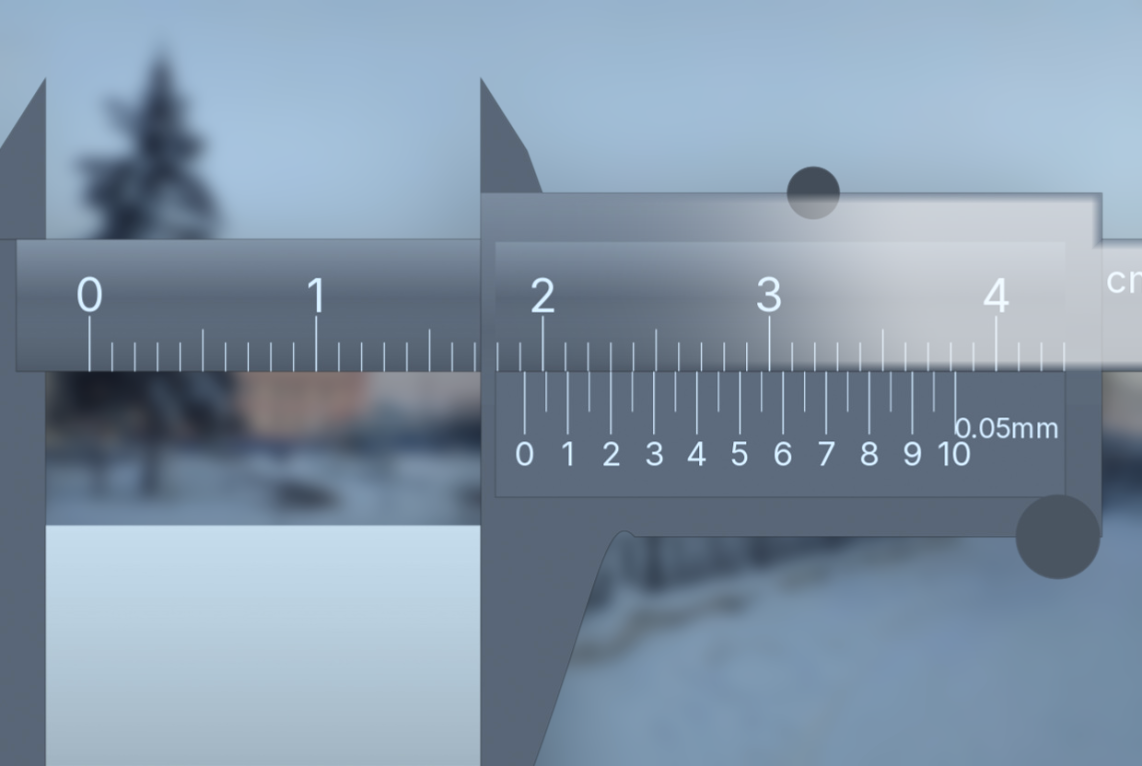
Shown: 19.20; mm
